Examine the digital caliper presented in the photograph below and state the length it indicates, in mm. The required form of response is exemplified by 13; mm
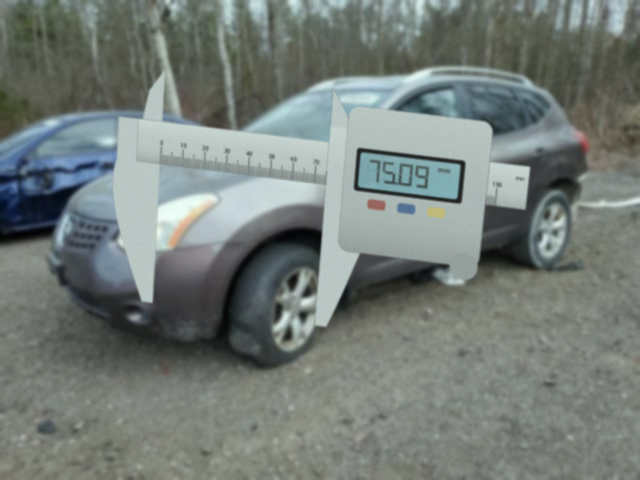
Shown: 75.09; mm
